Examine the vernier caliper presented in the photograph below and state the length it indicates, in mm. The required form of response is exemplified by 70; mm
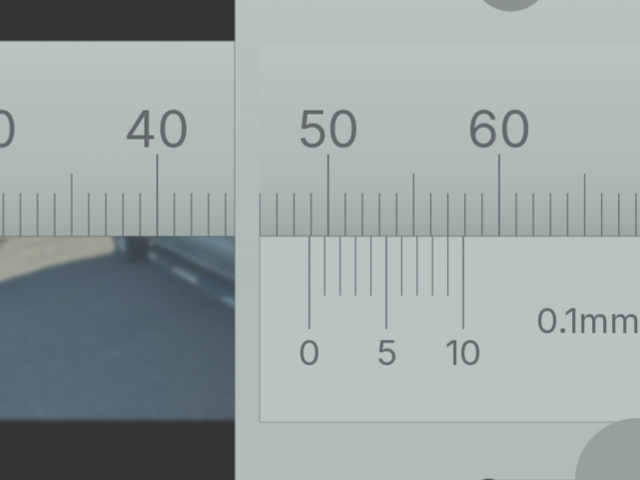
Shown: 48.9; mm
